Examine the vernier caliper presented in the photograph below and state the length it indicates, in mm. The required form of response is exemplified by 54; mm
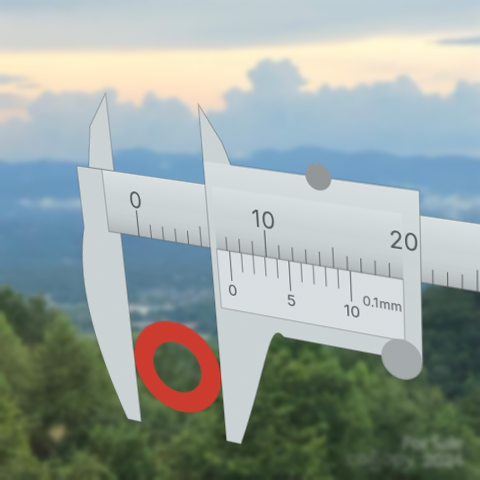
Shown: 7.2; mm
